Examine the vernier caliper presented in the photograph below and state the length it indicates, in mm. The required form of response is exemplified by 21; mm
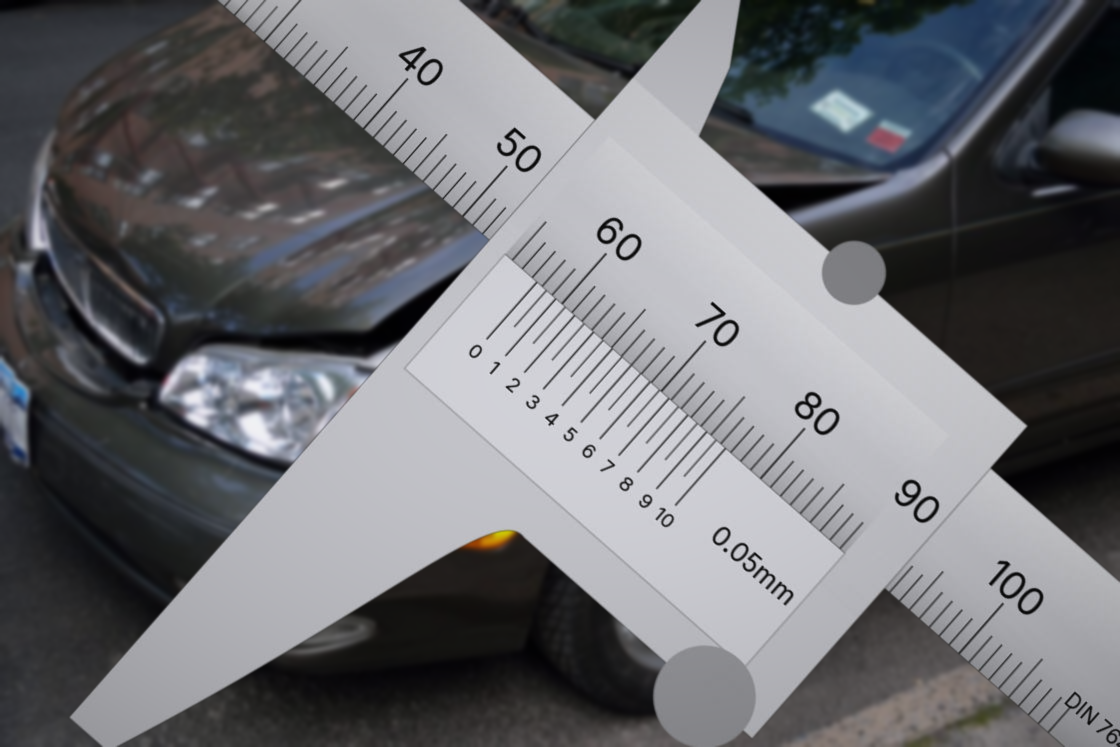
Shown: 57.5; mm
